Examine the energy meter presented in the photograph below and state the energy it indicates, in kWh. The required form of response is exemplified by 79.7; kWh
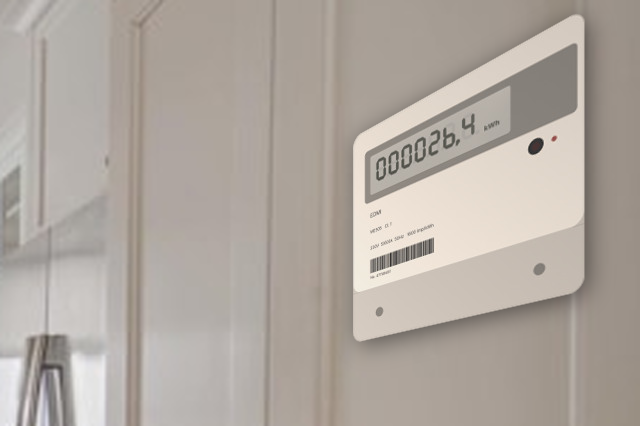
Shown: 26.4; kWh
